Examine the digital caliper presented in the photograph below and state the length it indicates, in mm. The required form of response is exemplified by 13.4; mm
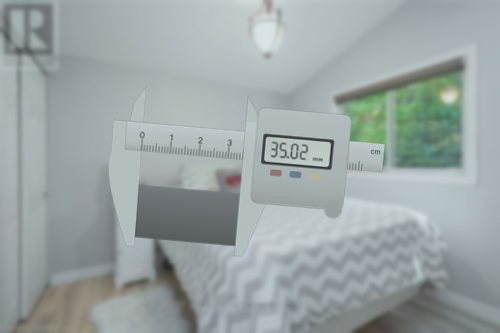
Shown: 35.02; mm
